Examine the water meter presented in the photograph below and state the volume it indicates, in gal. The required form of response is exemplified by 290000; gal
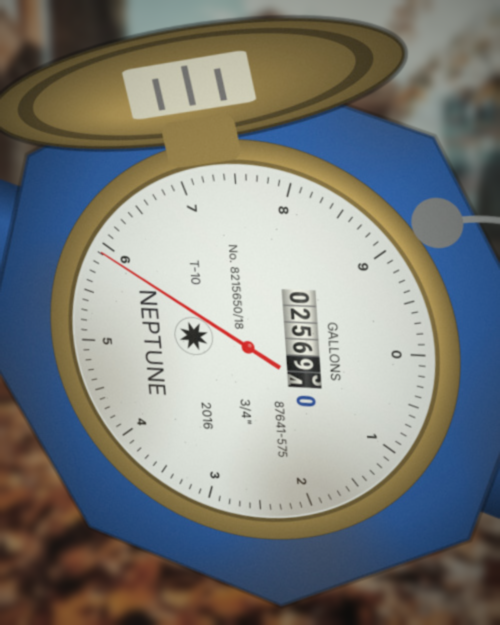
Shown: 256935.9; gal
